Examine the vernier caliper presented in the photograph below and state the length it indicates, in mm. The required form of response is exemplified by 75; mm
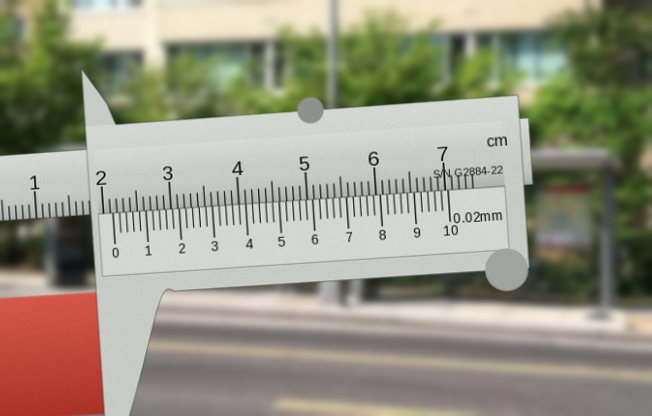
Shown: 21.4; mm
